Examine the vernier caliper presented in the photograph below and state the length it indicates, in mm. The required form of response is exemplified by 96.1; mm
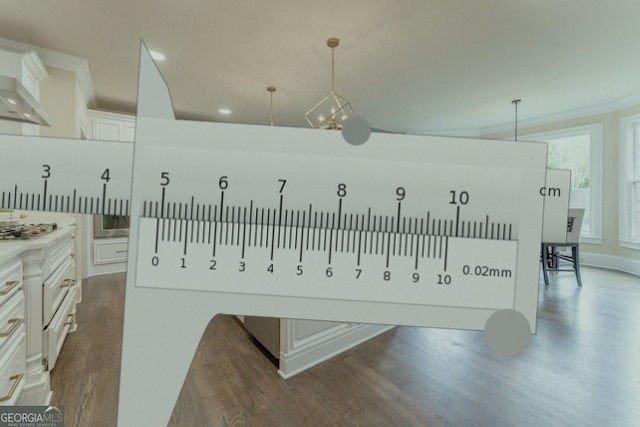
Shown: 49.4; mm
